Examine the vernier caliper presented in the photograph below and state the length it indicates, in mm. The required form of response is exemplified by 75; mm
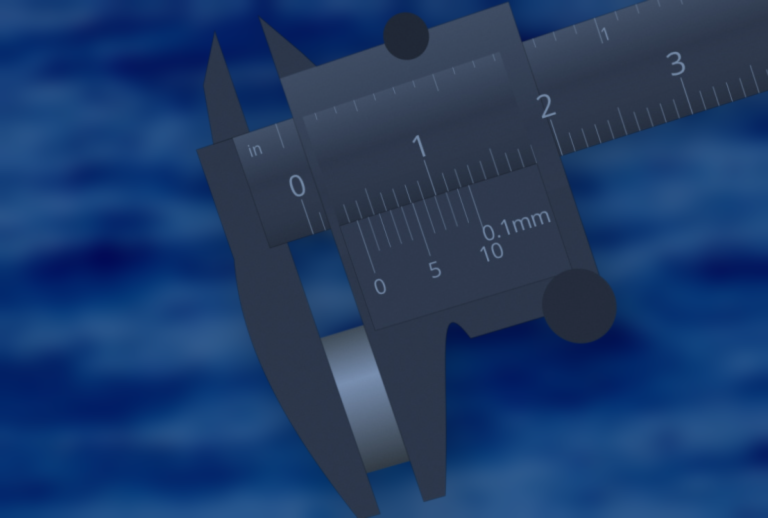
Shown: 3.6; mm
